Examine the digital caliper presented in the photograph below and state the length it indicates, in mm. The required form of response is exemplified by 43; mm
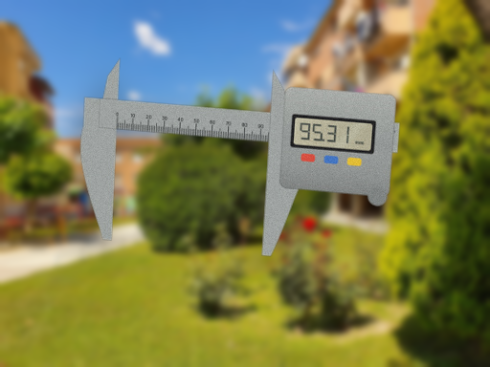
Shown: 95.31; mm
